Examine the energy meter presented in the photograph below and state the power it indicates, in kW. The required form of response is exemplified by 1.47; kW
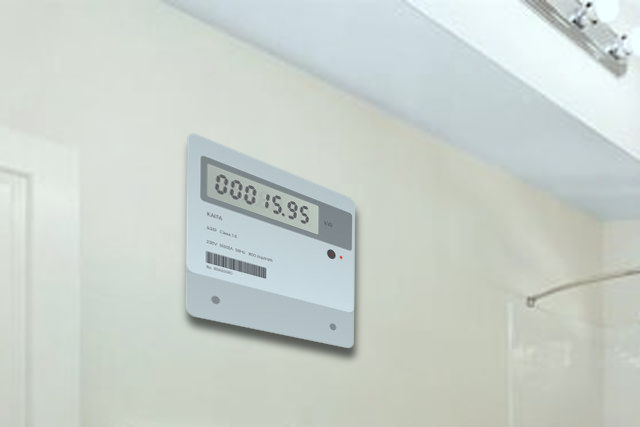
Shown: 15.95; kW
